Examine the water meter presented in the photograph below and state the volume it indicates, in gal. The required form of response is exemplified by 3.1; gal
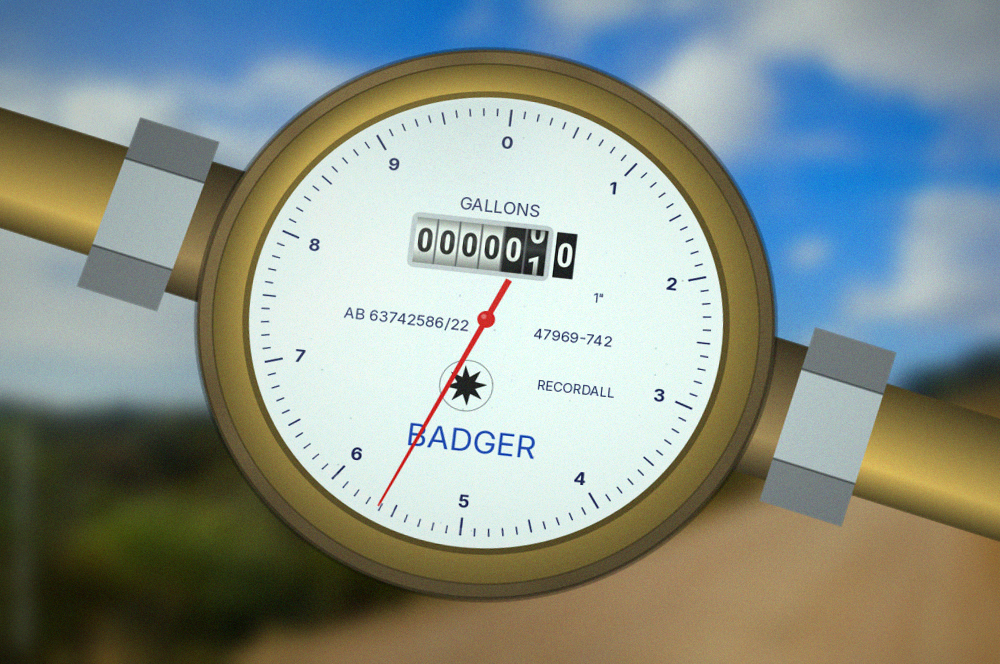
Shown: 5.6; gal
